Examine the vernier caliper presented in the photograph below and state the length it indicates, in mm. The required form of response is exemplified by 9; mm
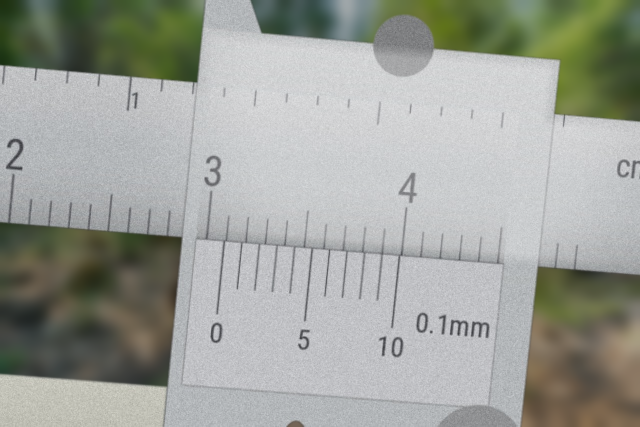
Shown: 30.9; mm
